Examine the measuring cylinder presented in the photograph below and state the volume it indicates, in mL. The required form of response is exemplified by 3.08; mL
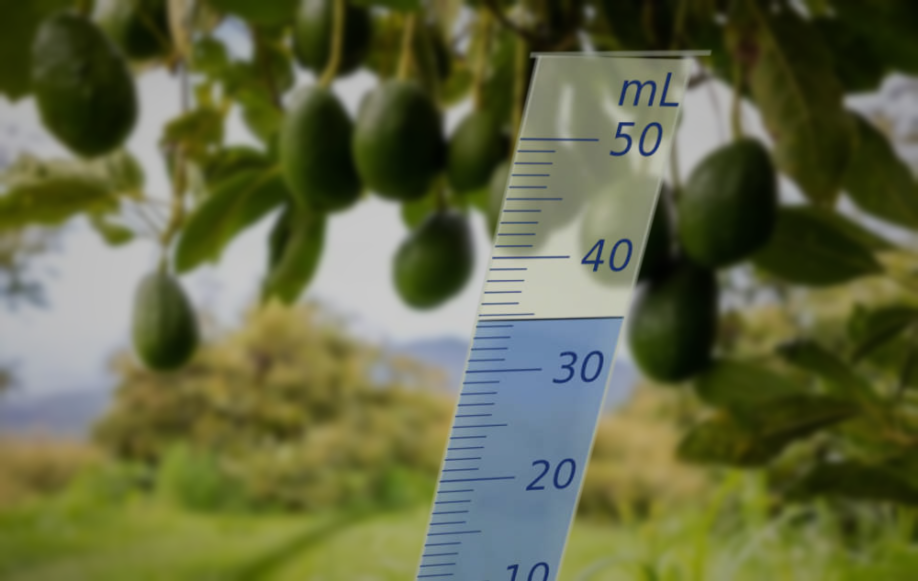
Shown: 34.5; mL
